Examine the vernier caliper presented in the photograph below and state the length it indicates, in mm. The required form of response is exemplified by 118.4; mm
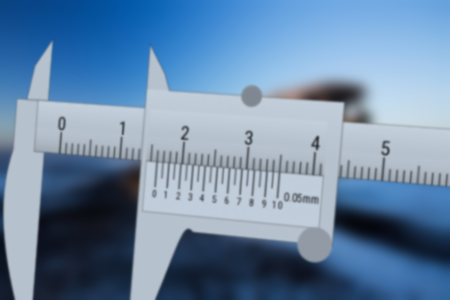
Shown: 16.0; mm
